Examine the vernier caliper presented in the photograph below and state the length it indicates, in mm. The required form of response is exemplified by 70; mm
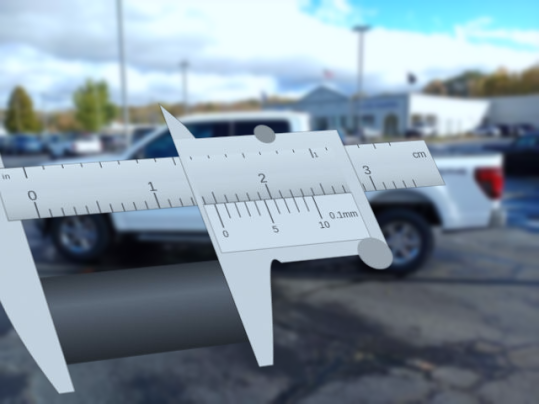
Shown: 14.8; mm
